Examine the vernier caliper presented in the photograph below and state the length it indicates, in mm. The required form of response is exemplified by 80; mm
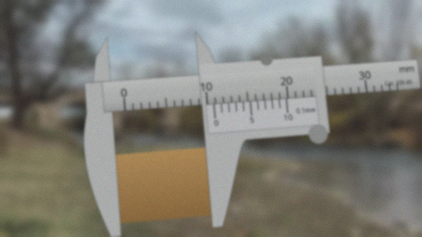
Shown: 10.8; mm
